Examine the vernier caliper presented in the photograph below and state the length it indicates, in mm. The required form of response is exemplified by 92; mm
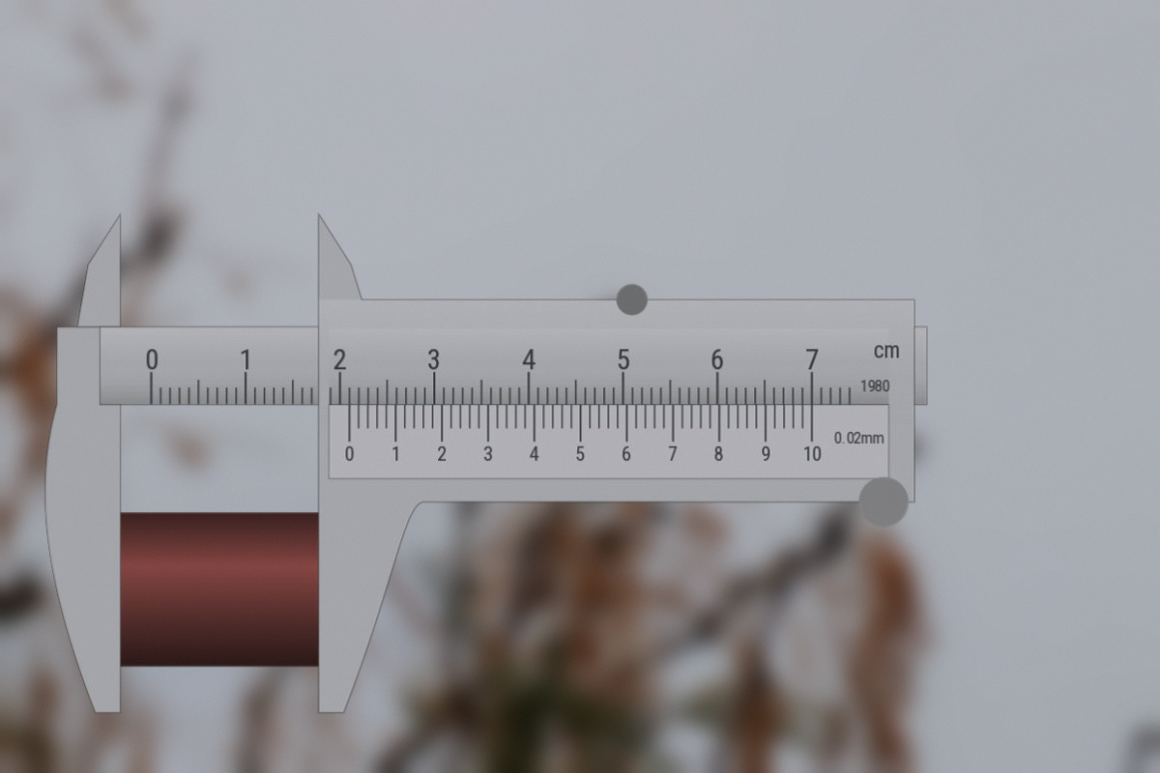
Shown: 21.0; mm
